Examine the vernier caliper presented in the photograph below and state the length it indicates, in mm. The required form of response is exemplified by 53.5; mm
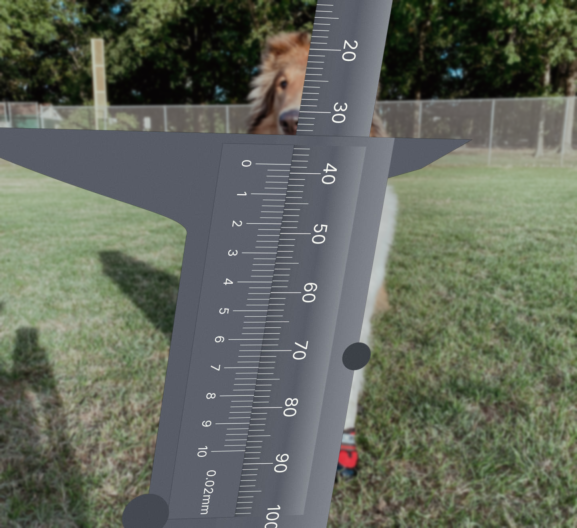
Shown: 38.6; mm
